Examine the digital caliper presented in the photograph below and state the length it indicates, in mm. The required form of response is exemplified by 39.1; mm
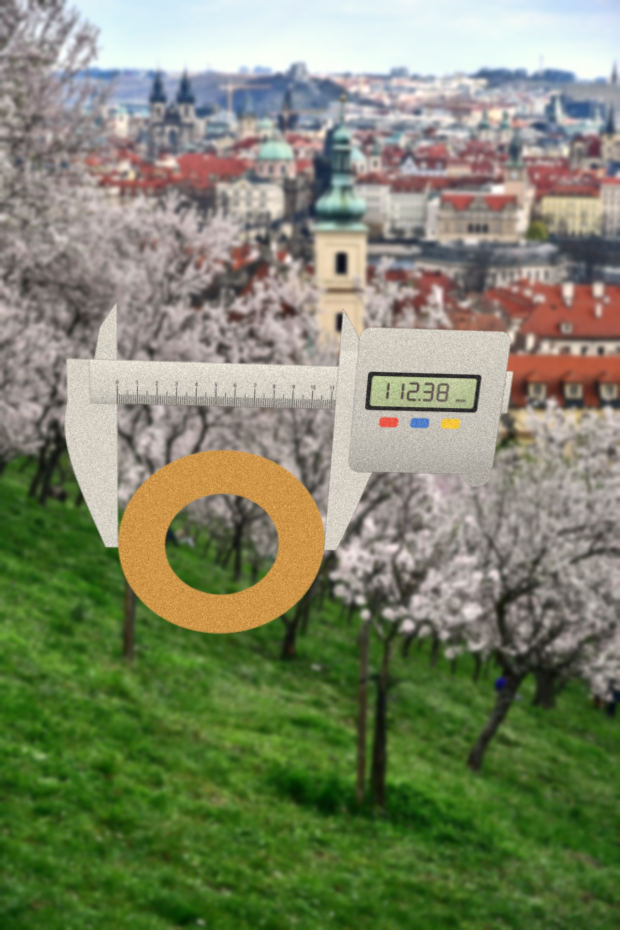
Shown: 112.38; mm
